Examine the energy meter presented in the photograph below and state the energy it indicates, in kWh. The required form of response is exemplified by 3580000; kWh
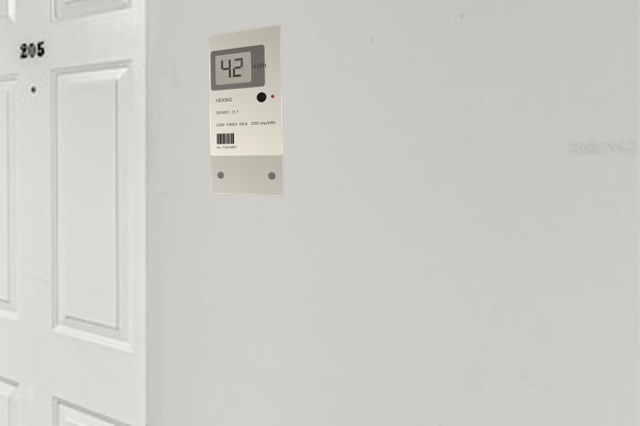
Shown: 42; kWh
